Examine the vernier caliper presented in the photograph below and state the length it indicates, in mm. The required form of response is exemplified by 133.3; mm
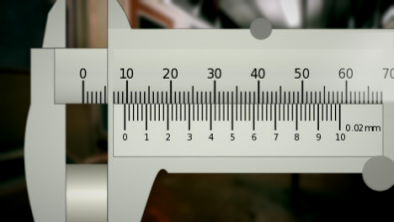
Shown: 9.5; mm
